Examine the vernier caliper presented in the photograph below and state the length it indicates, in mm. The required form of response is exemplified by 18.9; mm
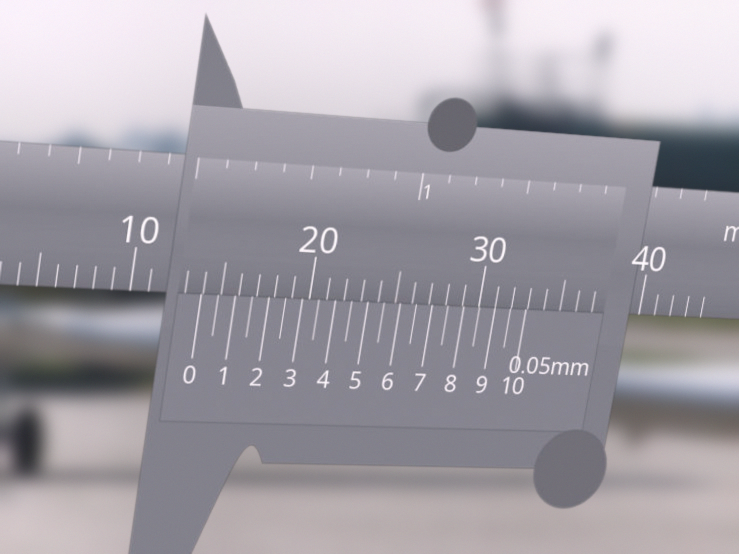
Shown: 13.9; mm
